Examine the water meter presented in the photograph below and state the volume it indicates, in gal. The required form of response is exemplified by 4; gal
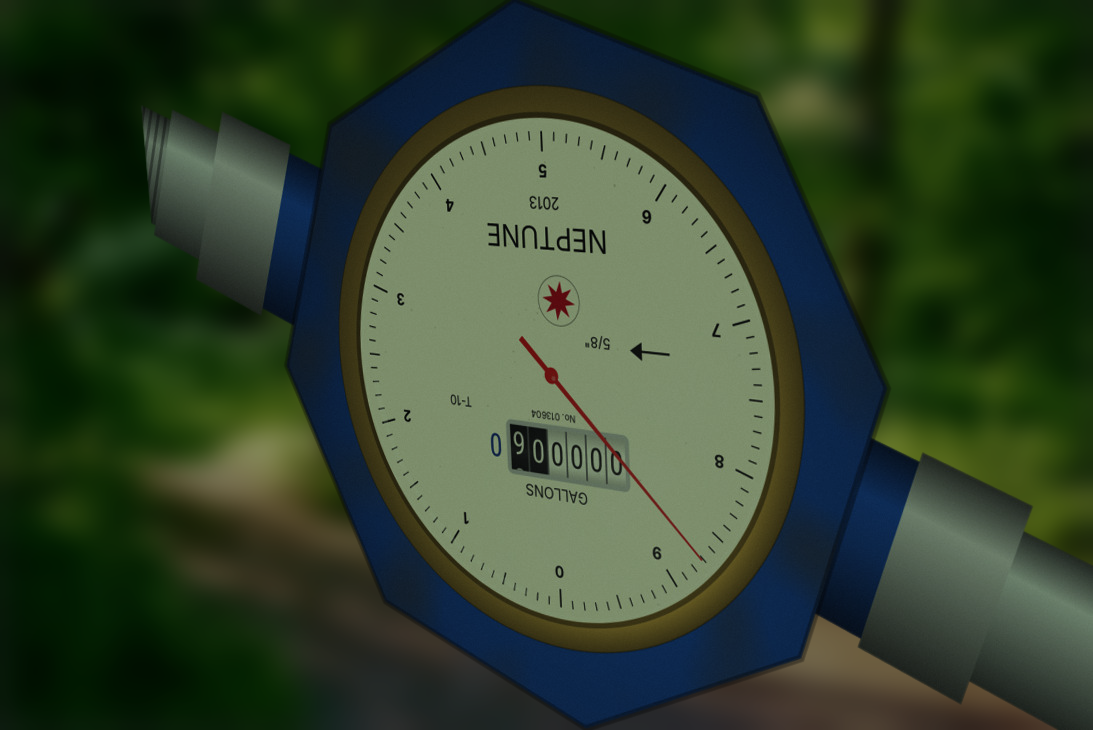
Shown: 58.7; gal
